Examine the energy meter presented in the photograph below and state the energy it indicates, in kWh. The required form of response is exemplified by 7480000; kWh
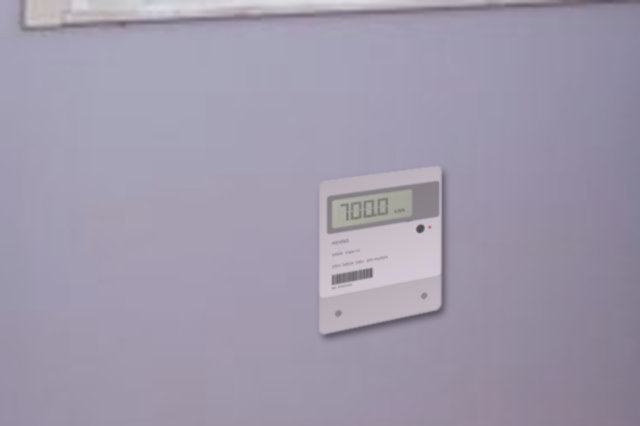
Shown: 700.0; kWh
